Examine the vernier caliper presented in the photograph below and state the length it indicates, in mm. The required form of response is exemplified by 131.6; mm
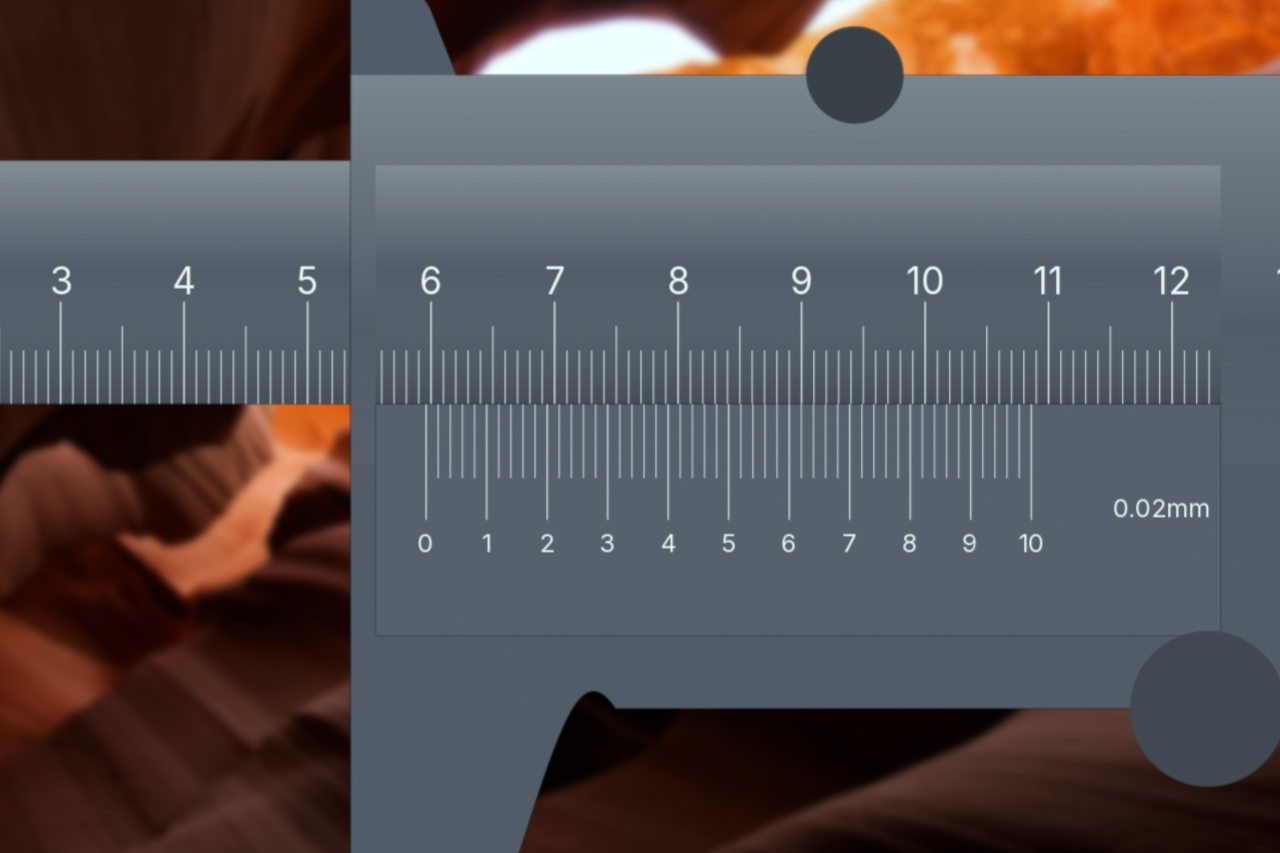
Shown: 59.6; mm
